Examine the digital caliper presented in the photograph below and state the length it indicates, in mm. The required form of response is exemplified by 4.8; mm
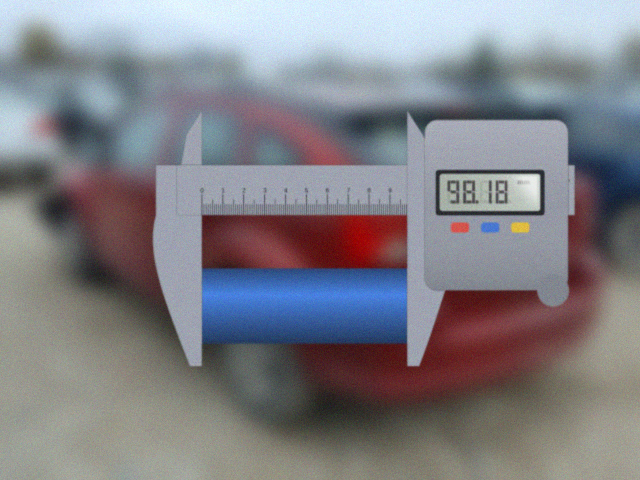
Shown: 98.18; mm
